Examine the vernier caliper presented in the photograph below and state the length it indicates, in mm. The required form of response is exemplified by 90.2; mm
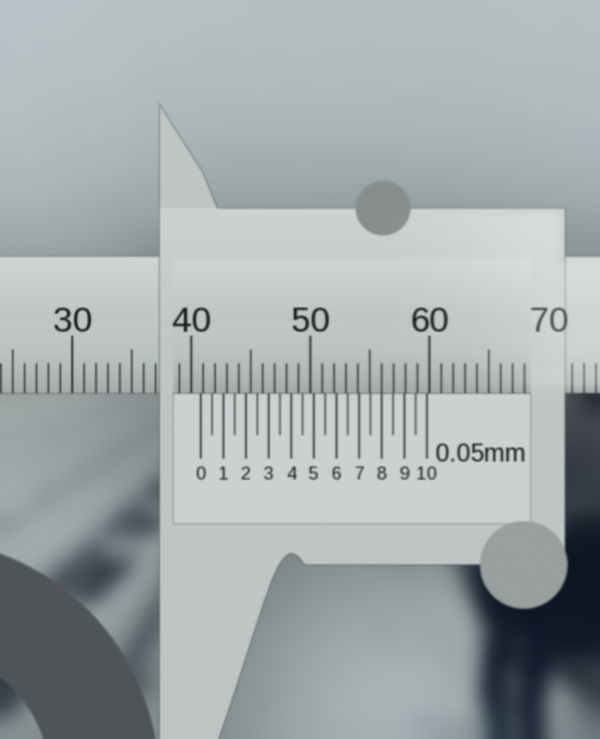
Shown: 40.8; mm
